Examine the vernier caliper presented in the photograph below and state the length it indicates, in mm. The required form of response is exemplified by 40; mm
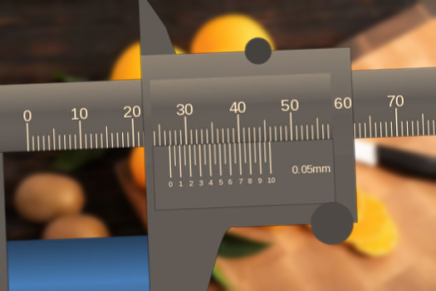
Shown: 26.8; mm
